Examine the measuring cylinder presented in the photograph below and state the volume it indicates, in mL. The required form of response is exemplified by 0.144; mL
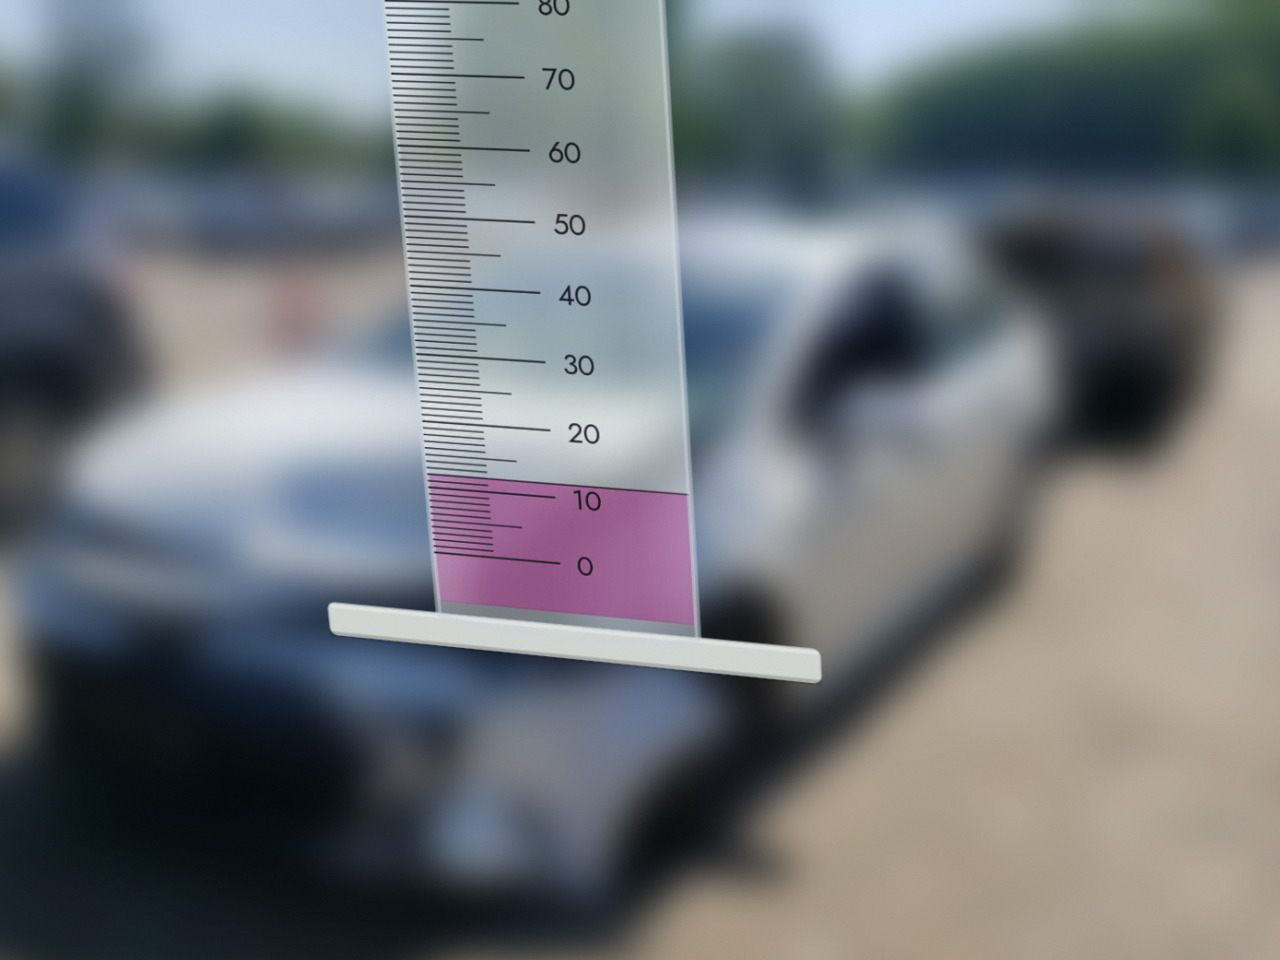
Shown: 12; mL
